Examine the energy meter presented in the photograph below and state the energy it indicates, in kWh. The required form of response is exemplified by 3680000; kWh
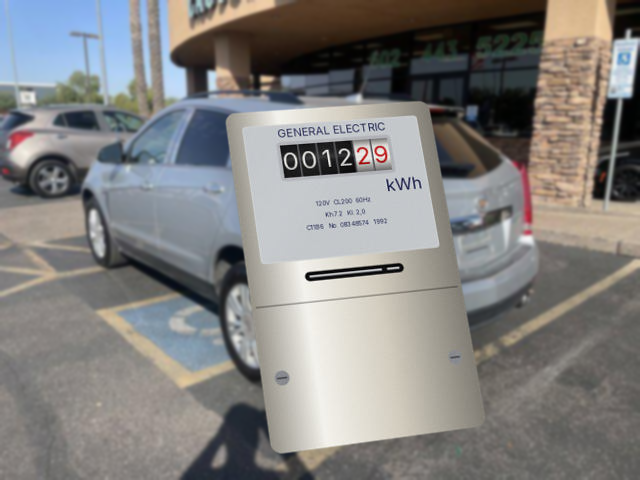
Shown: 12.29; kWh
